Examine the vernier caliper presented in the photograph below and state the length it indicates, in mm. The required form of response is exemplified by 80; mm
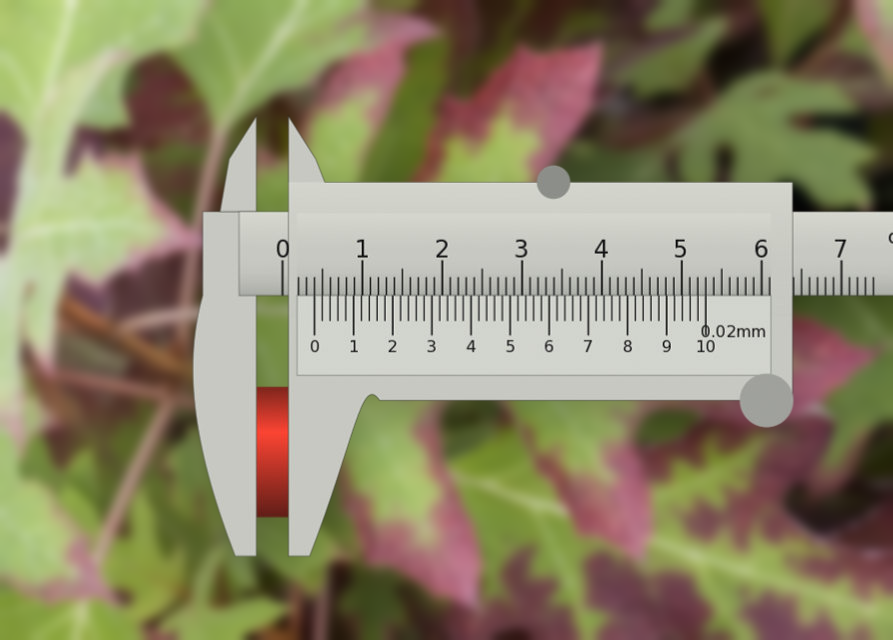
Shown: 4.0; mm
